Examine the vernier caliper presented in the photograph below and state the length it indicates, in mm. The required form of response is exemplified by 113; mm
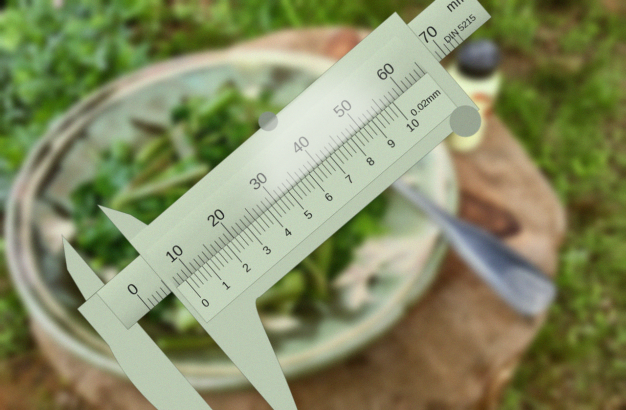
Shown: 8.4; mm
